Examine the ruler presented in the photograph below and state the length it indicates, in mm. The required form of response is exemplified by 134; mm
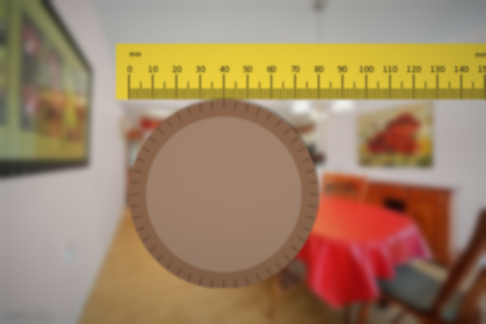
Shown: 80; mm
